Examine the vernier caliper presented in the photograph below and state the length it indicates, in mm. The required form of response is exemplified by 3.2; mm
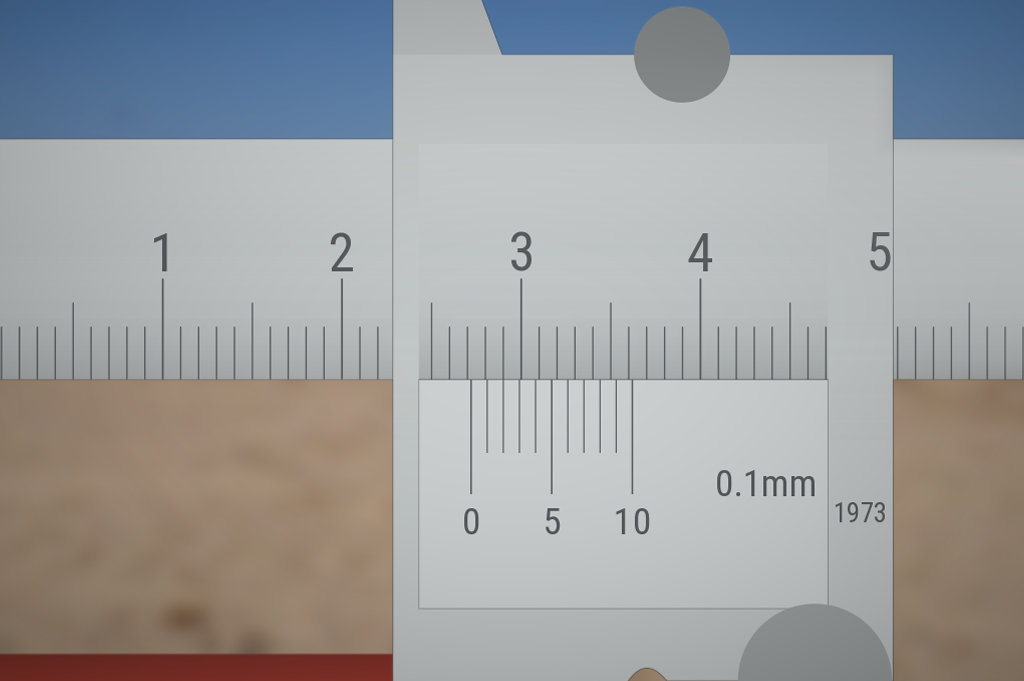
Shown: 27.2; mm
